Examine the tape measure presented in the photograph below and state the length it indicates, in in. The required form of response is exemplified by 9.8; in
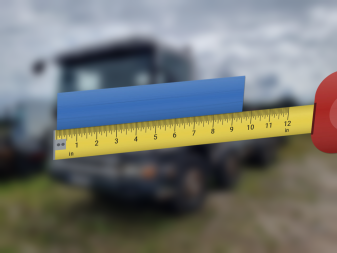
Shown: 9.5; in
